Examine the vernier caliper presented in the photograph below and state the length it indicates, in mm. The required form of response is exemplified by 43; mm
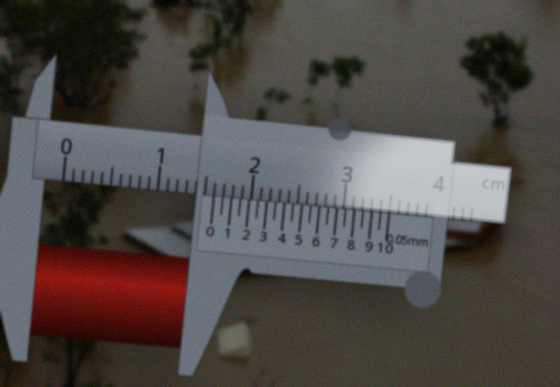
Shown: 16.0; mm
